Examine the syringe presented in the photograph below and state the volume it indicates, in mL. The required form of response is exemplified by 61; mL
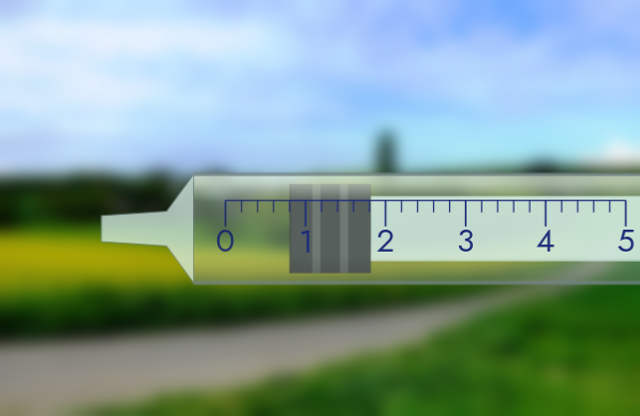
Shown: 0.8; mL
